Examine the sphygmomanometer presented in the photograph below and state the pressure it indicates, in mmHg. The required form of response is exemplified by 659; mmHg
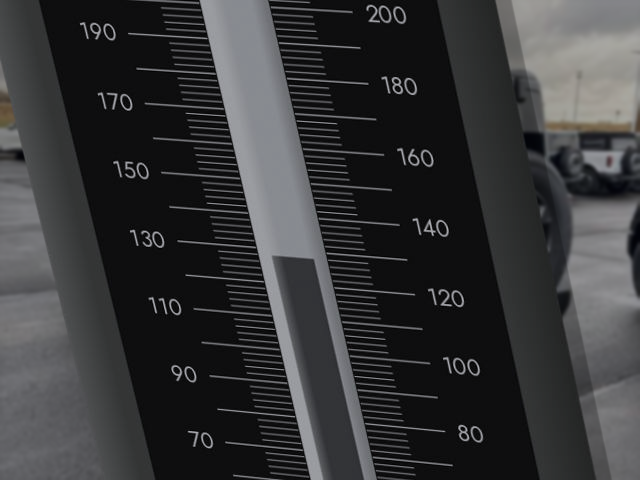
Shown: 128; mmHg
